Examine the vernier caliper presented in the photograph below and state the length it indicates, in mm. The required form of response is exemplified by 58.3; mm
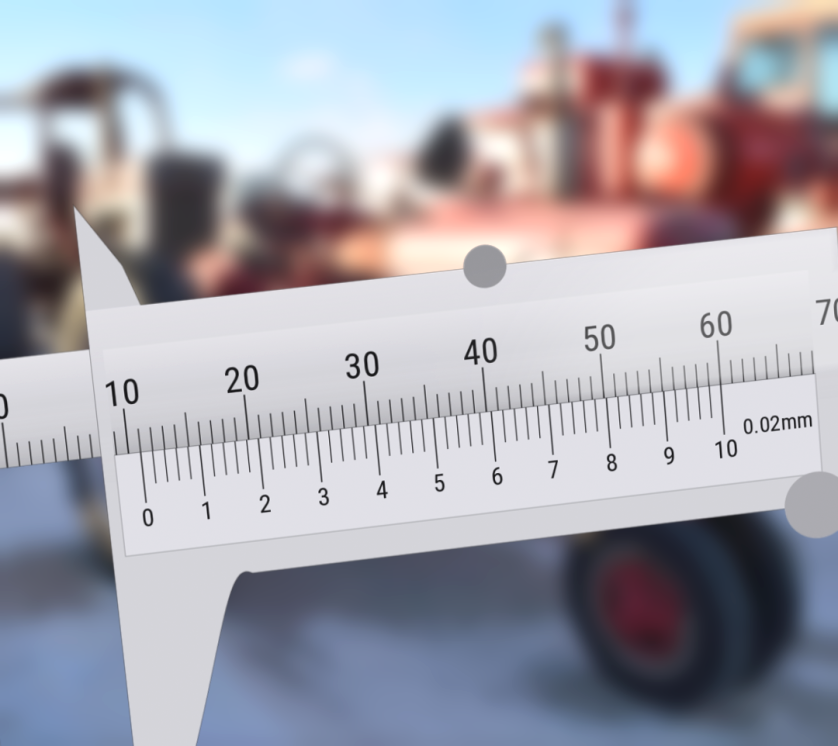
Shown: 11.0; mm
